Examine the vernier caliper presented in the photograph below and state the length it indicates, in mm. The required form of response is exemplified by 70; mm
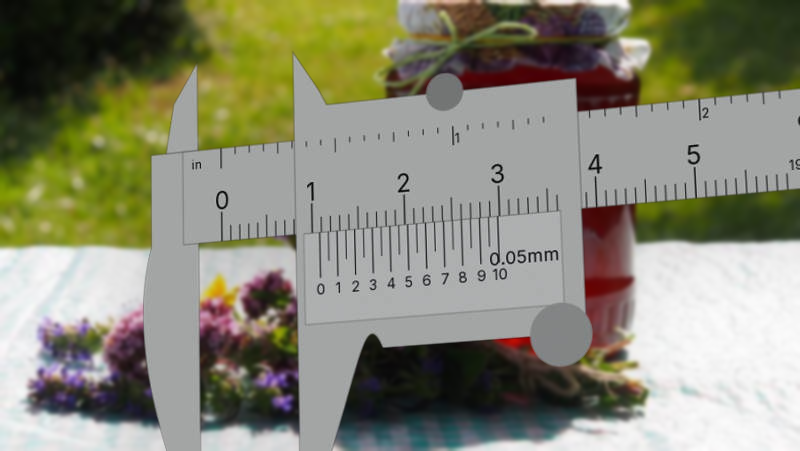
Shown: 10.8; mm
